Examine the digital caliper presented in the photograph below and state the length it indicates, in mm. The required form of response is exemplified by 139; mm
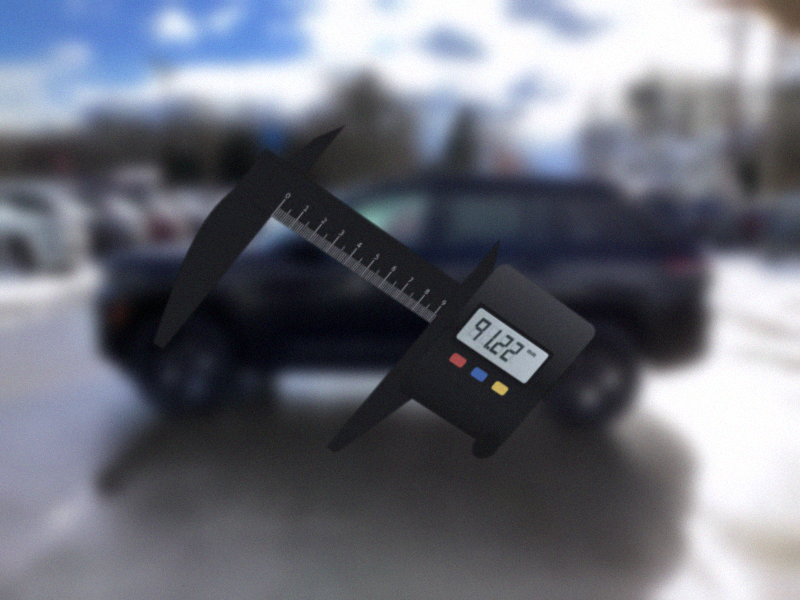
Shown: 91.22; mm
